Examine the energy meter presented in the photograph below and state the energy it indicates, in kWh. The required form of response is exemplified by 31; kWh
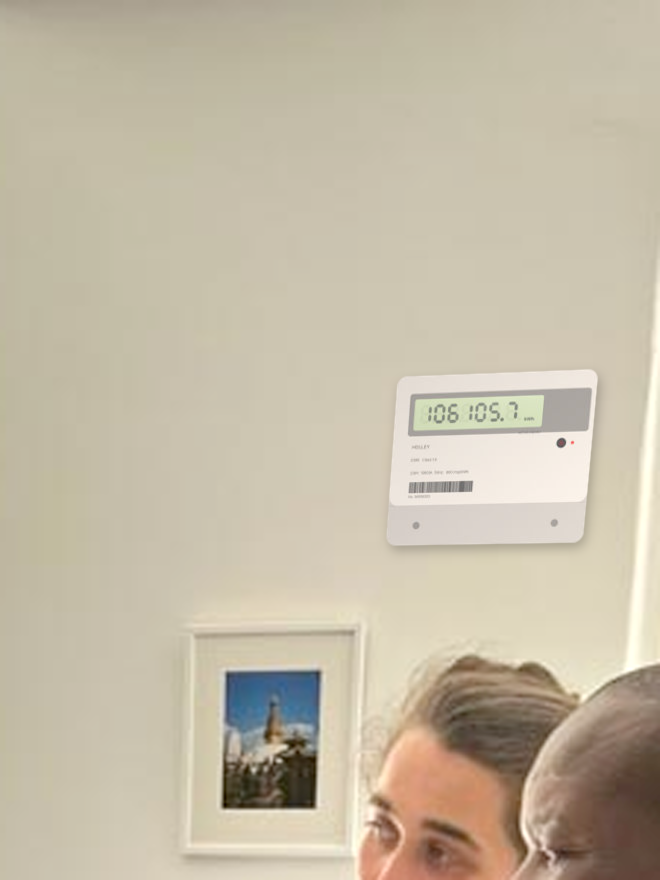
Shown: 106105.7; kWh
